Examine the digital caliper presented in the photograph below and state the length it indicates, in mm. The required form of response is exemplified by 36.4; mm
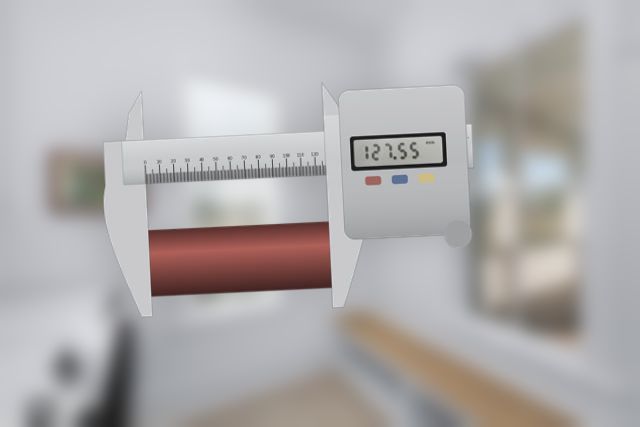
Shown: 127.55; mm
